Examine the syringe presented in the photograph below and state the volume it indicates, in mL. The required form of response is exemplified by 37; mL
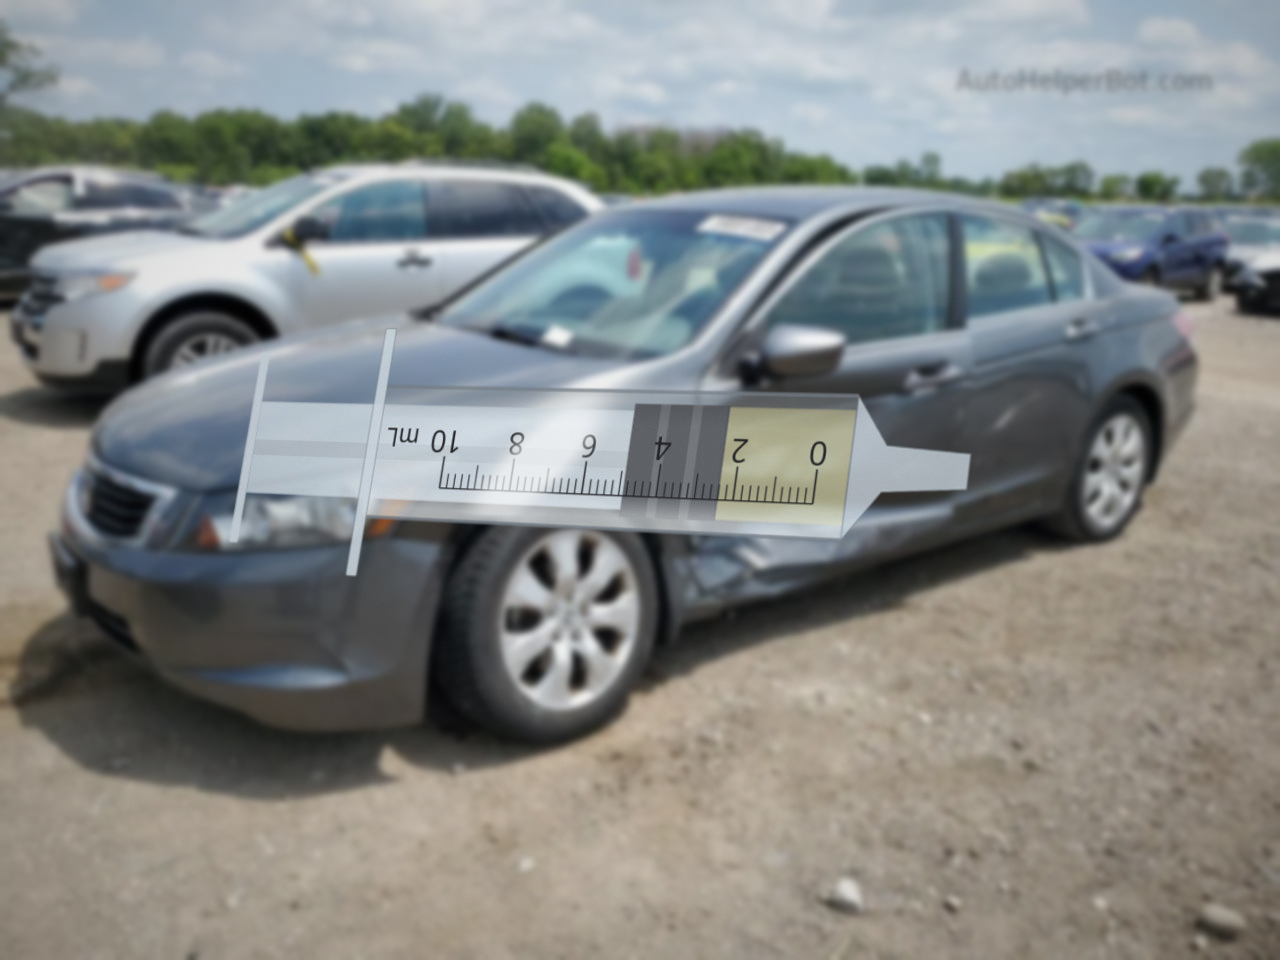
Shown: 2.4; mL
